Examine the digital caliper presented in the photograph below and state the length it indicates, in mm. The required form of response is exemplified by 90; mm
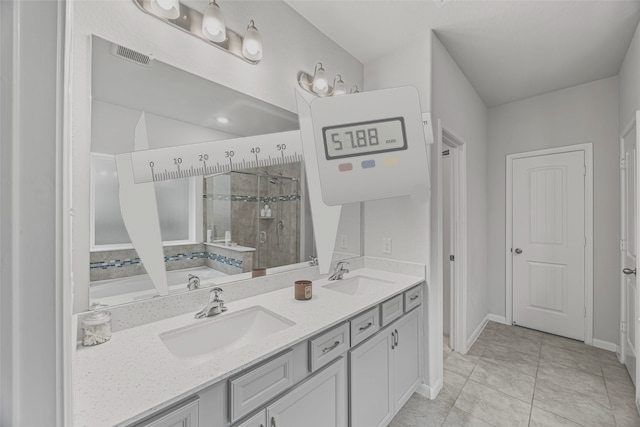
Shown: 57.88; mm
